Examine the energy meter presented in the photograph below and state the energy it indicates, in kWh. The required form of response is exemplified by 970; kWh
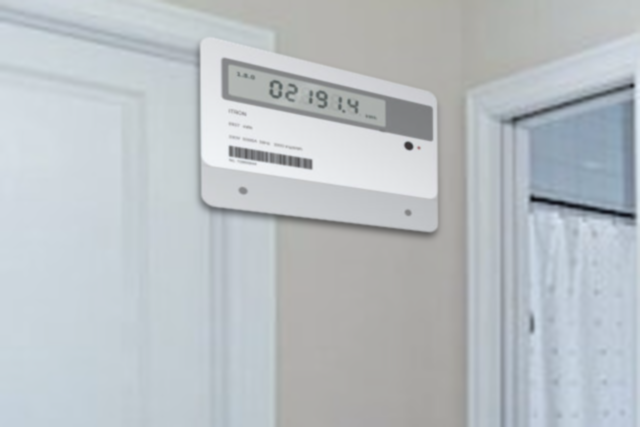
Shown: 2191.4; kWh
